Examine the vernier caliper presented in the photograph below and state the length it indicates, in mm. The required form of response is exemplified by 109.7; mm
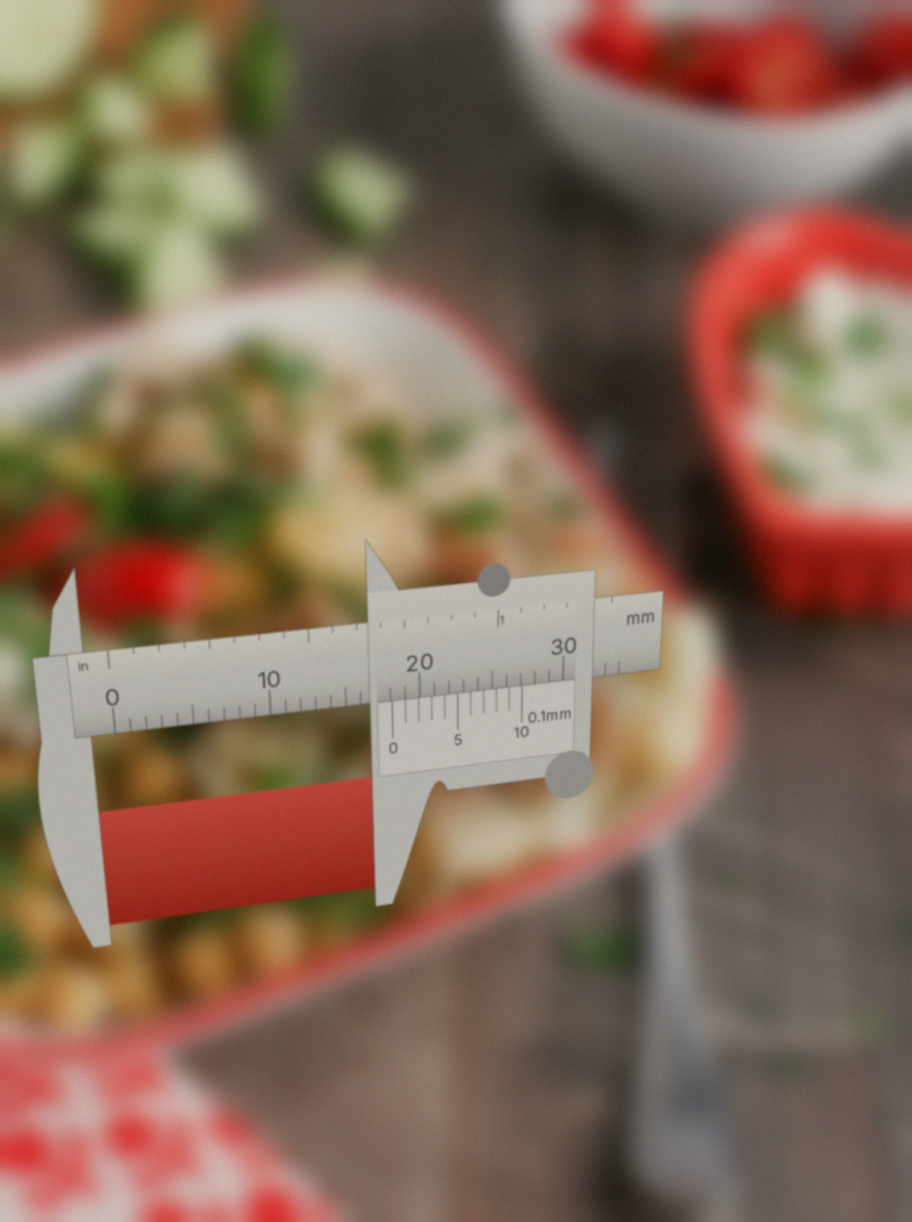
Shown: 18.1; mm
